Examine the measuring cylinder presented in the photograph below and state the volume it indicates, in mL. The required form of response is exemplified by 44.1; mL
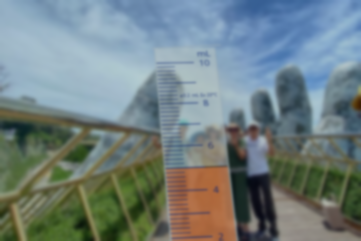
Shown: 5; mL
